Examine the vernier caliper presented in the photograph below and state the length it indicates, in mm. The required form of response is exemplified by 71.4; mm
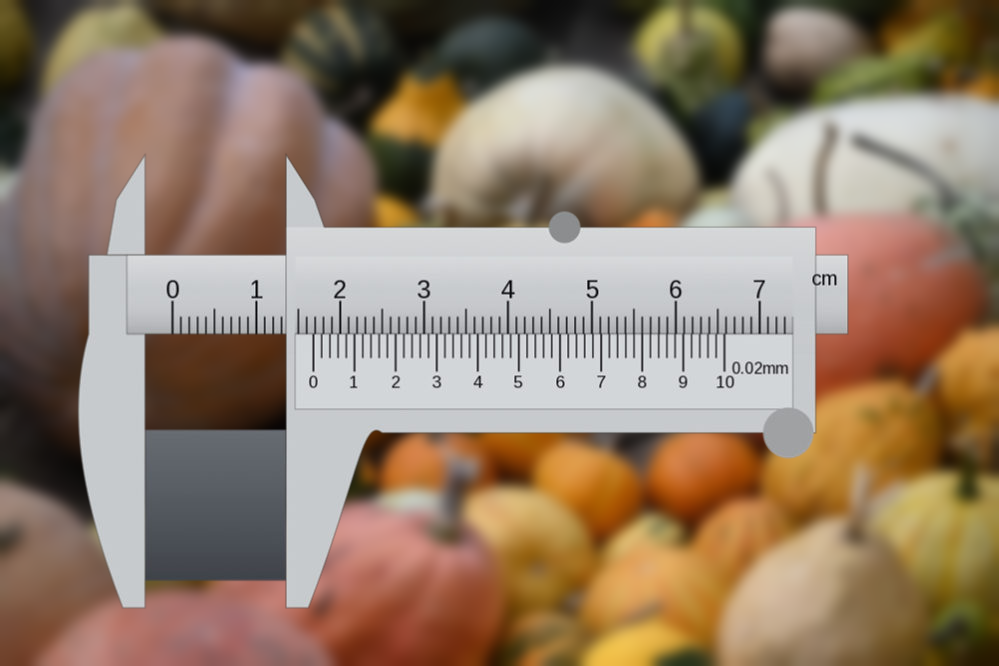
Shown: 16.8; mm
